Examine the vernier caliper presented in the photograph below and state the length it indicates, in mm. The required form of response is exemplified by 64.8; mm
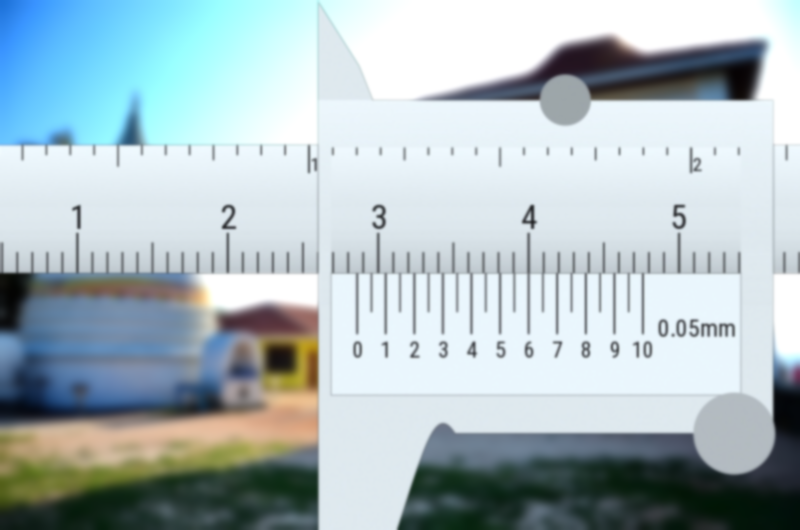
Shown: 28.6; mm
